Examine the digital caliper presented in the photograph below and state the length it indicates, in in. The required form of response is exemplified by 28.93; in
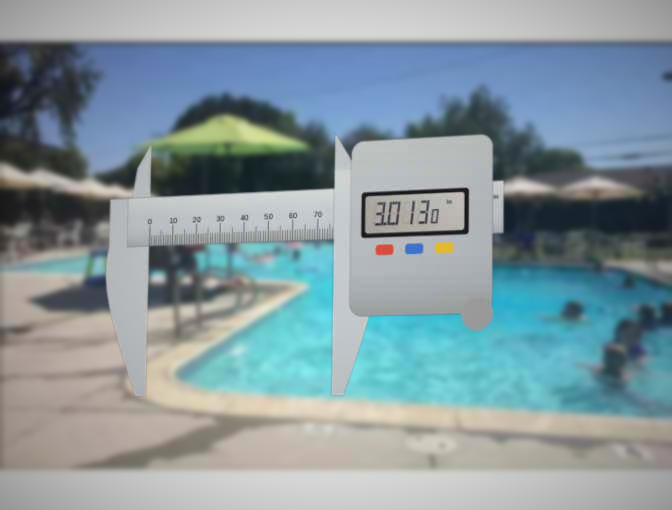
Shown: 3.0130; in
